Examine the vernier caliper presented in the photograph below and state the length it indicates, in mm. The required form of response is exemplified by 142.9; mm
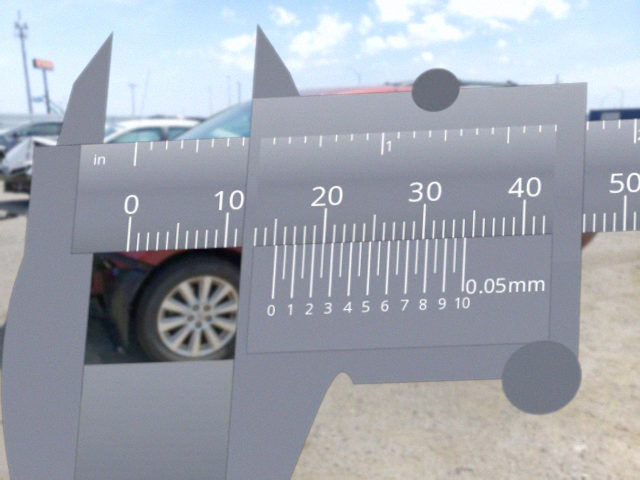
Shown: 15.2; mm
